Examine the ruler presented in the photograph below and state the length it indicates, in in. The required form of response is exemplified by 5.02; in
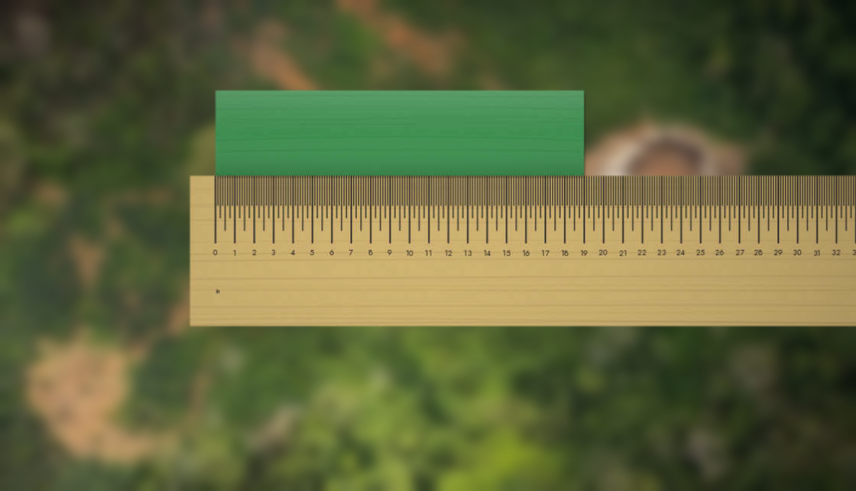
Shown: 19; in
